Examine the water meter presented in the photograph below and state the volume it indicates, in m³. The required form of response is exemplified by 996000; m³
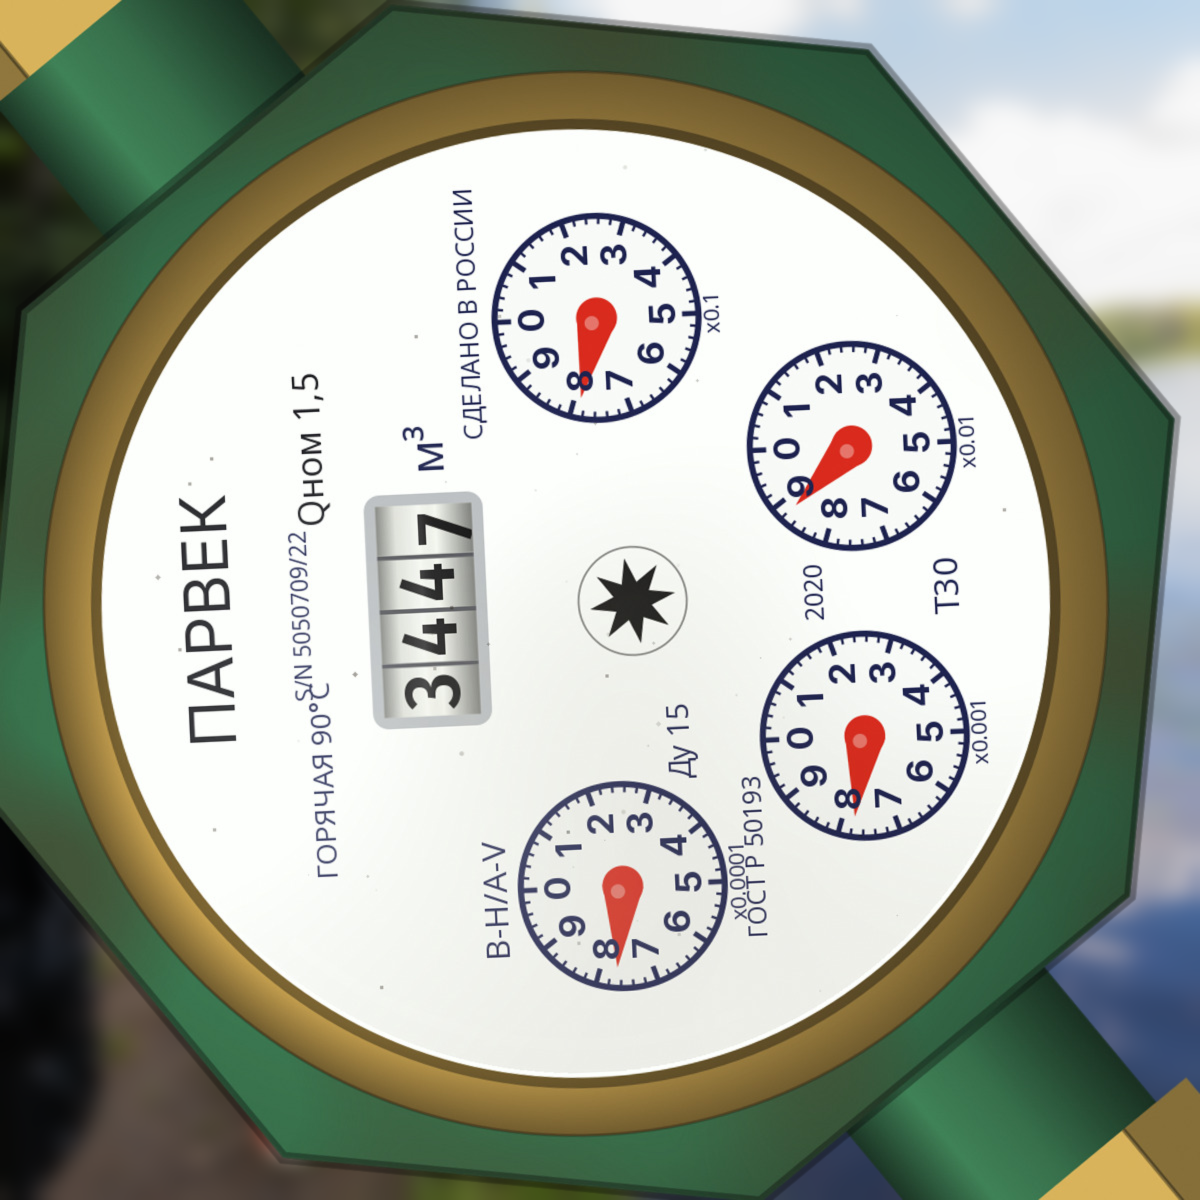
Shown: 3446.7877; m³
